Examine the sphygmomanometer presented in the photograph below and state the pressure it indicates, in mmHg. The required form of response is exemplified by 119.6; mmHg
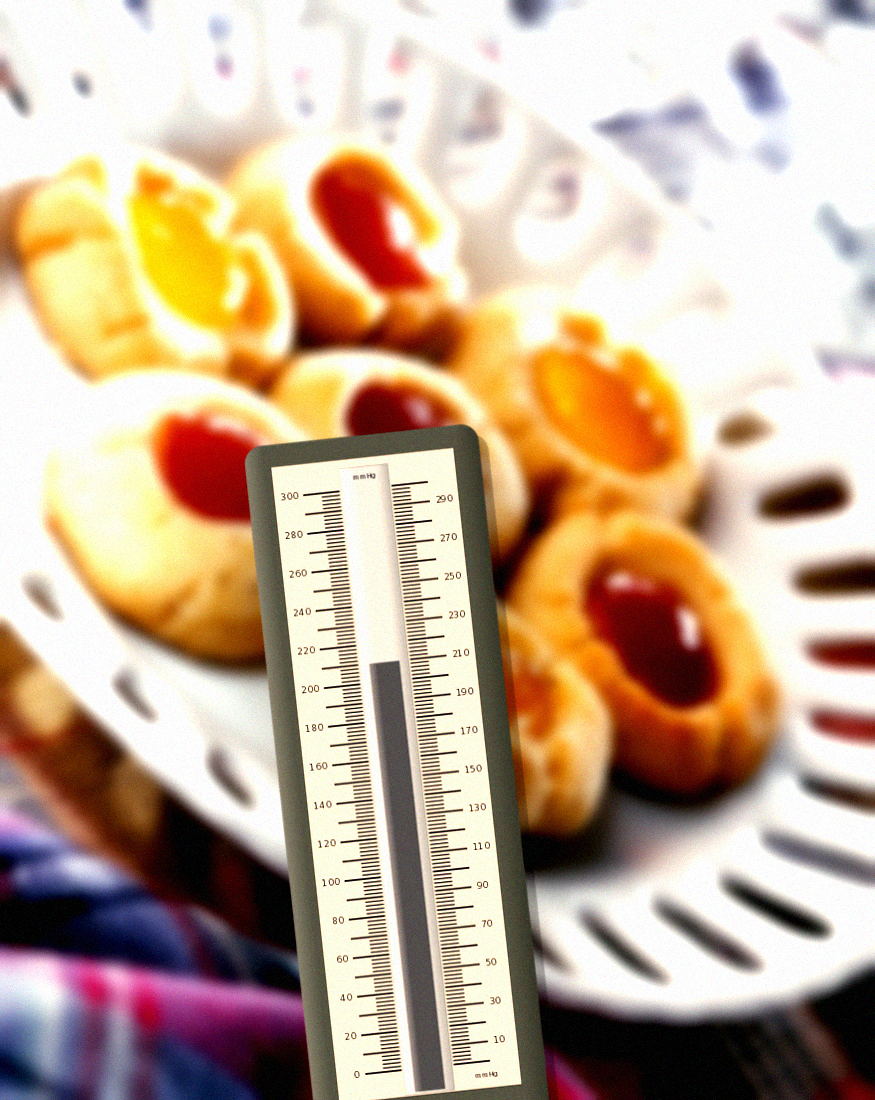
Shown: 210; mmHg
